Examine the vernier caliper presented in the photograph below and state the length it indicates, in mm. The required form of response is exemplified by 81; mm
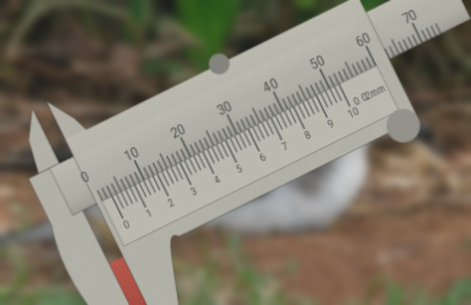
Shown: 3.0; mm
